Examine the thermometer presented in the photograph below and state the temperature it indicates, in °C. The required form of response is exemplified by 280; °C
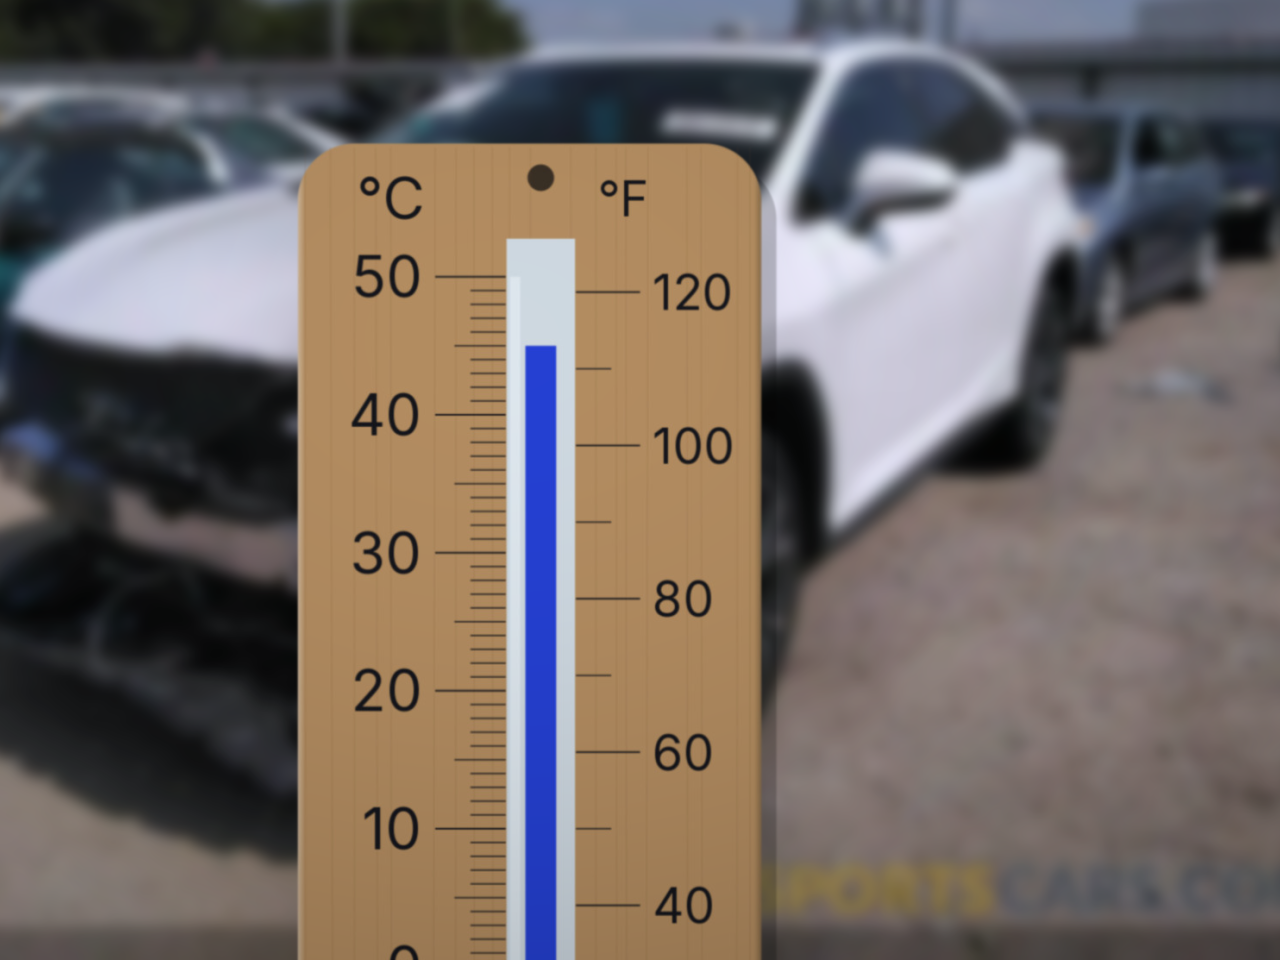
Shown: 45; °C
